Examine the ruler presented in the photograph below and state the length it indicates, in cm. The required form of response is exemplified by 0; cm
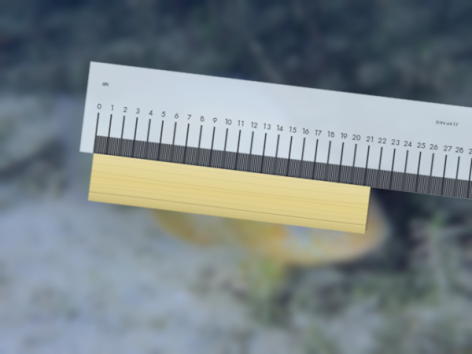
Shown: 21.5; cm
